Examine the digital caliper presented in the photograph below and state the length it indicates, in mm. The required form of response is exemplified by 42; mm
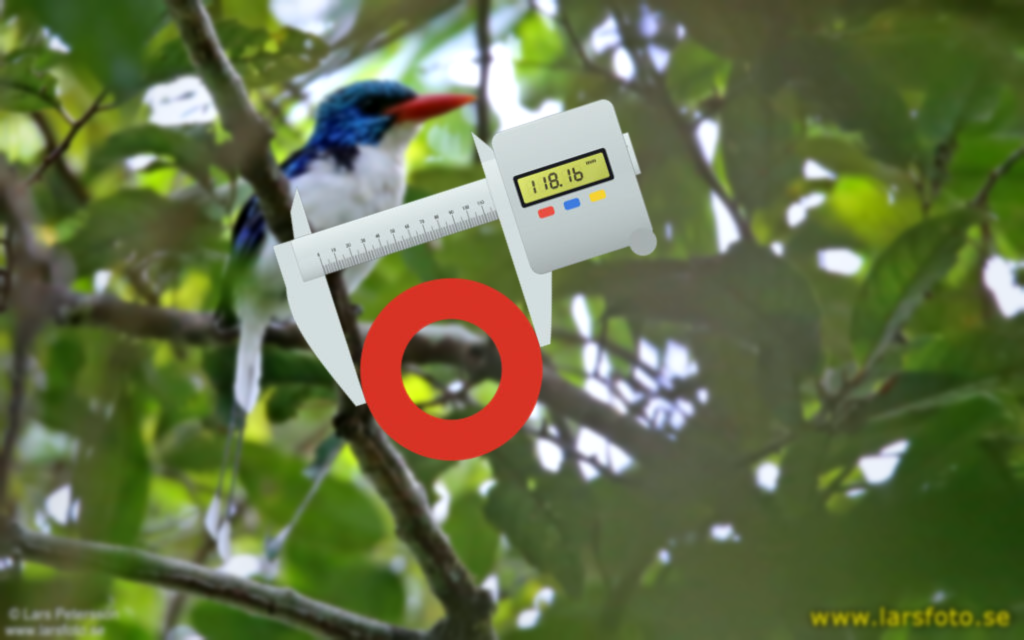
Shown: 118.16; mm
